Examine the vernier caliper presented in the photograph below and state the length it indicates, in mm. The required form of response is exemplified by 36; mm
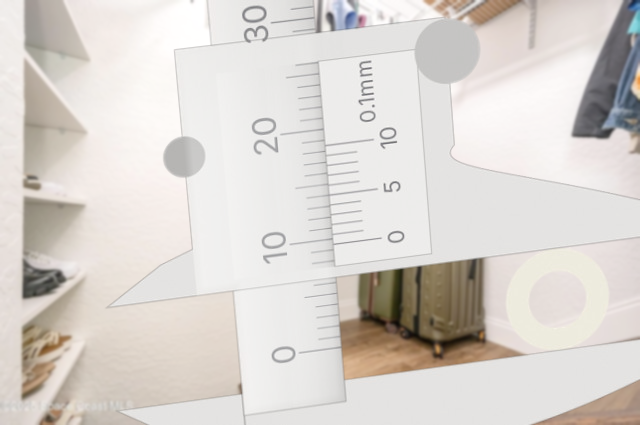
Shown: 9.5; mm
